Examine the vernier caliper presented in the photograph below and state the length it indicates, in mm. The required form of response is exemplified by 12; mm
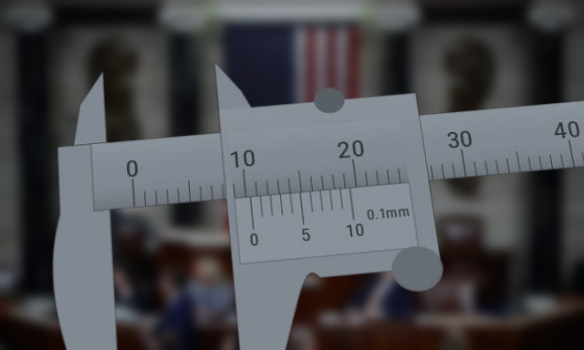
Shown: 10.4; mm
